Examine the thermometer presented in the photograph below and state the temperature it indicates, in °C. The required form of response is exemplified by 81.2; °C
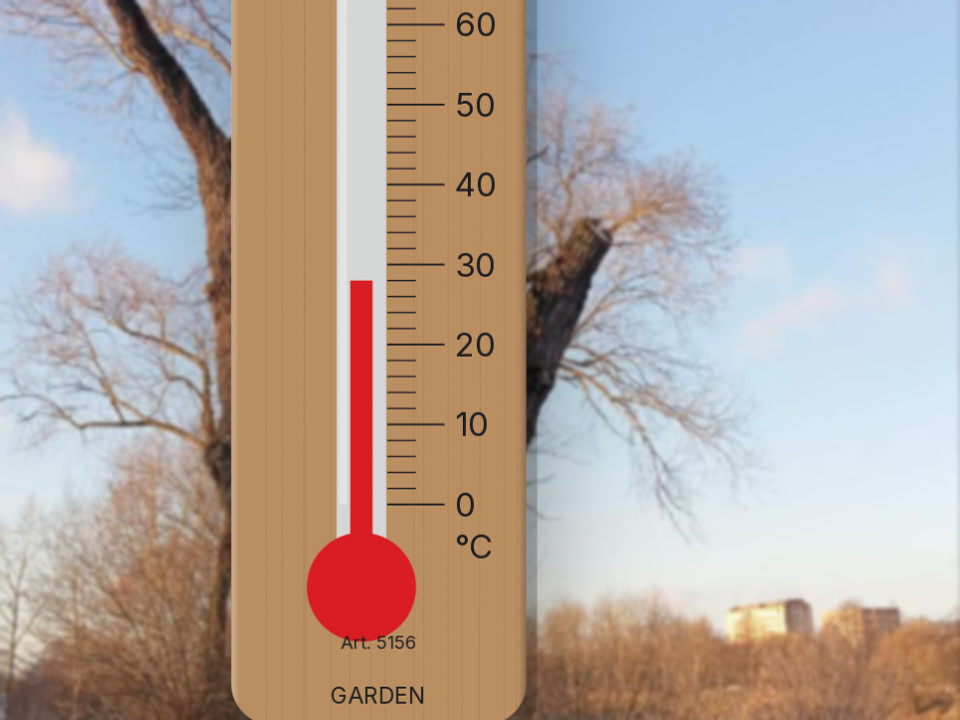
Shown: 28; °C
